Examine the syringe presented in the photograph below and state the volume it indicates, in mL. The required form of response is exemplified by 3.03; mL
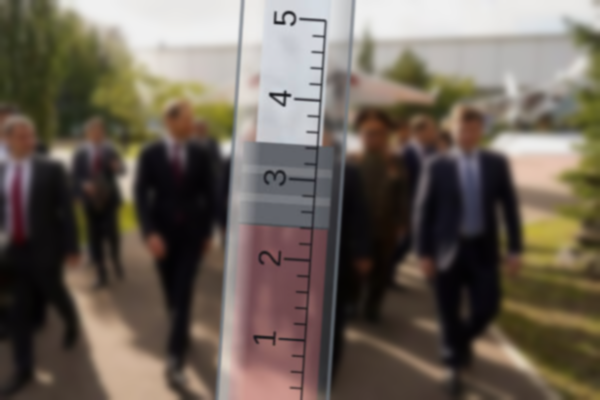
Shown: 2.4; mL
